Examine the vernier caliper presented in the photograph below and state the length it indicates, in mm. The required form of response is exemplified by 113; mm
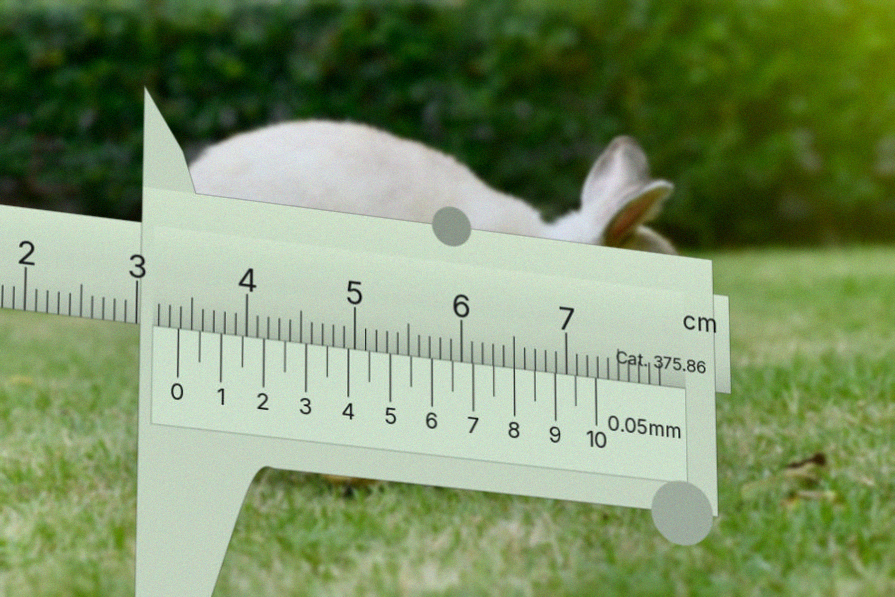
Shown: 33.8; mm
